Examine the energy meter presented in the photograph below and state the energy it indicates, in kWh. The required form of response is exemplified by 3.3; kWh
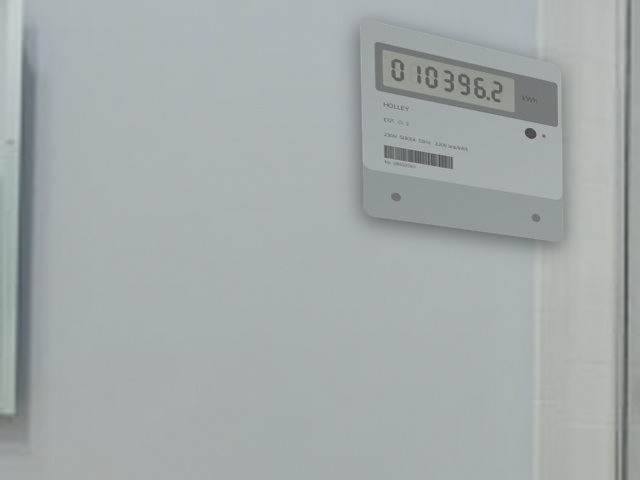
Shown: 10396.2; kWh
